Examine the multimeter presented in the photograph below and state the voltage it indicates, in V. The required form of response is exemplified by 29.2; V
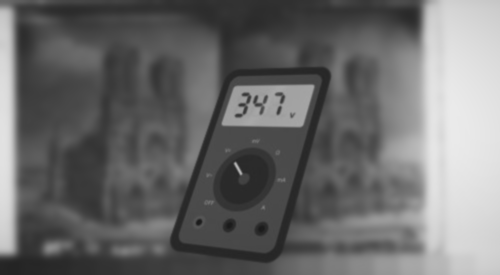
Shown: 347; V
